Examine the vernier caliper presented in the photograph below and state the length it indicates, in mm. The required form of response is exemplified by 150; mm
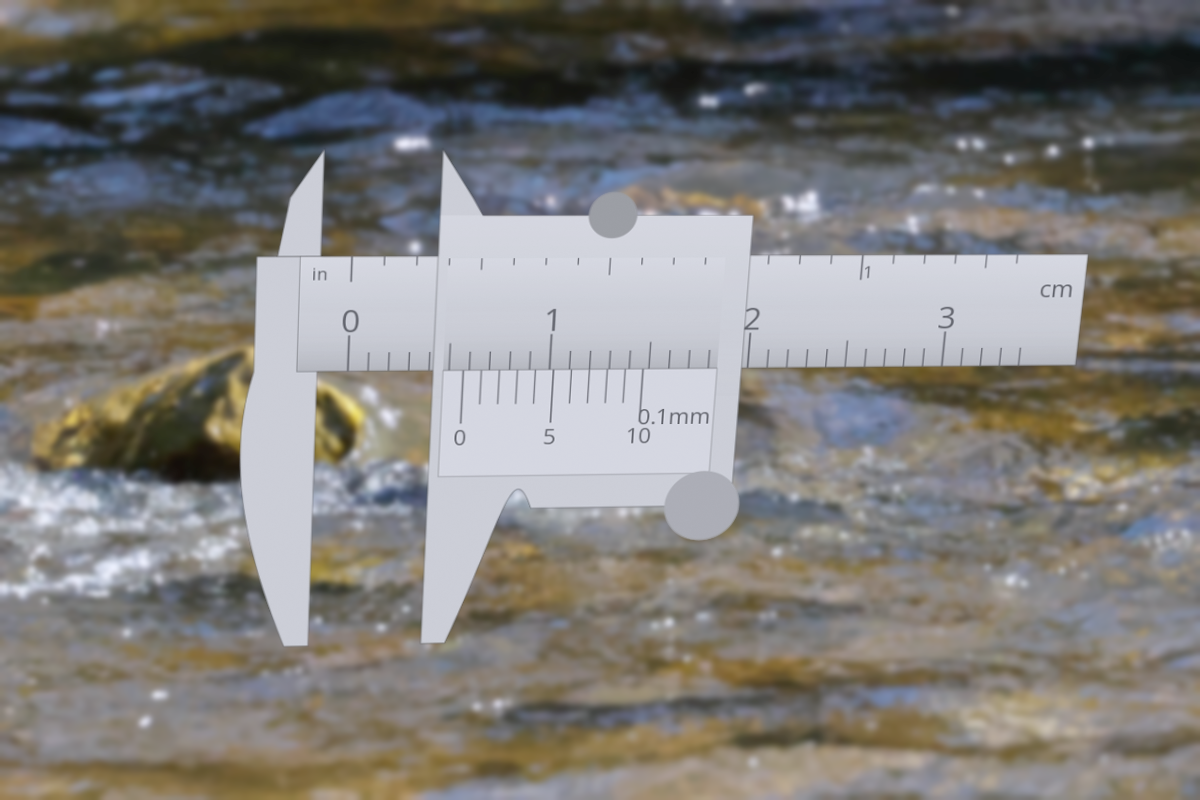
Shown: 5.7; mm
